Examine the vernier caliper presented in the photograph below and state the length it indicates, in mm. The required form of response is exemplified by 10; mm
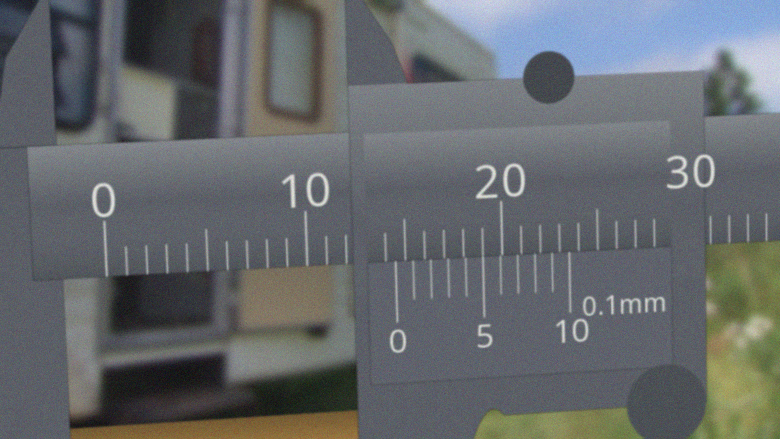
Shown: 14.5; mm
